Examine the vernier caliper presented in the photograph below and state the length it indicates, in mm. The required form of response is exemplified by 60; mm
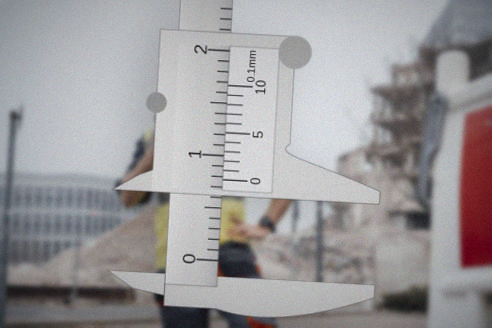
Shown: 7.7; mm
